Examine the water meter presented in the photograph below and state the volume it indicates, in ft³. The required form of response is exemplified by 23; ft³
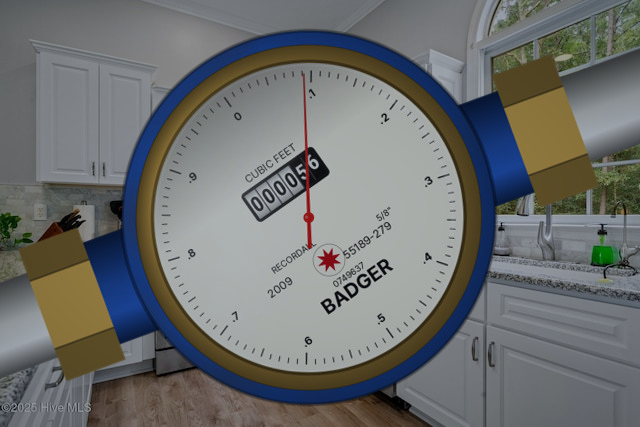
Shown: 56.09; ft³
